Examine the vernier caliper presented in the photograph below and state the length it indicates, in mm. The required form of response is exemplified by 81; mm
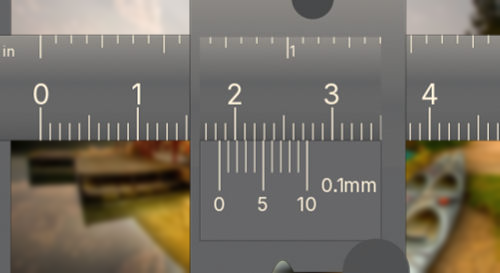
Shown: 18.4; mm
